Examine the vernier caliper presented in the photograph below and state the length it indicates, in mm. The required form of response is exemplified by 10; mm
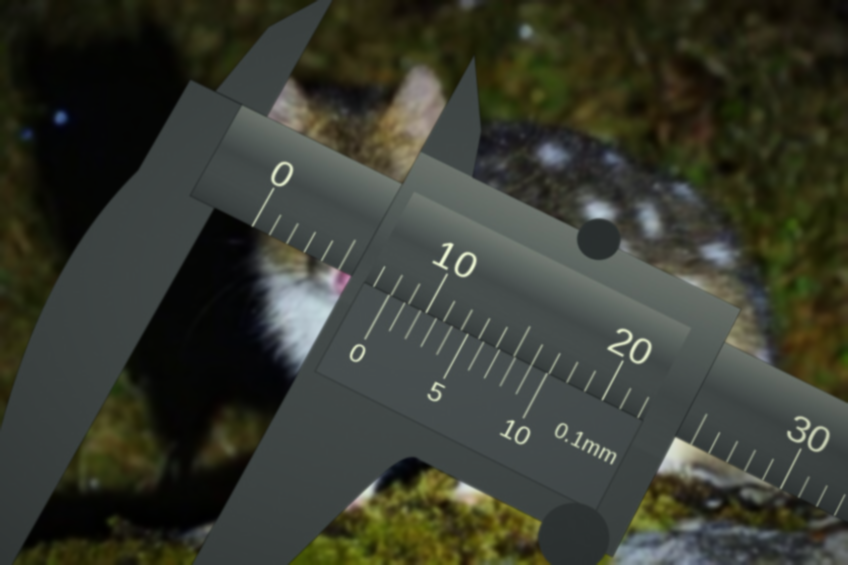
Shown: 7.9; mm
